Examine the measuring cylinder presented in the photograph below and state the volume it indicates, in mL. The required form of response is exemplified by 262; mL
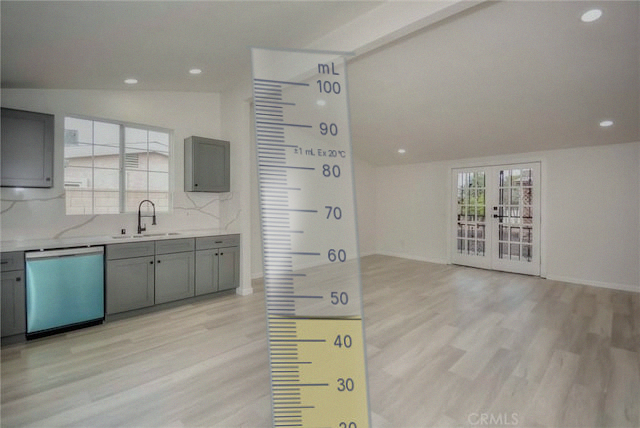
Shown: 45; mL
